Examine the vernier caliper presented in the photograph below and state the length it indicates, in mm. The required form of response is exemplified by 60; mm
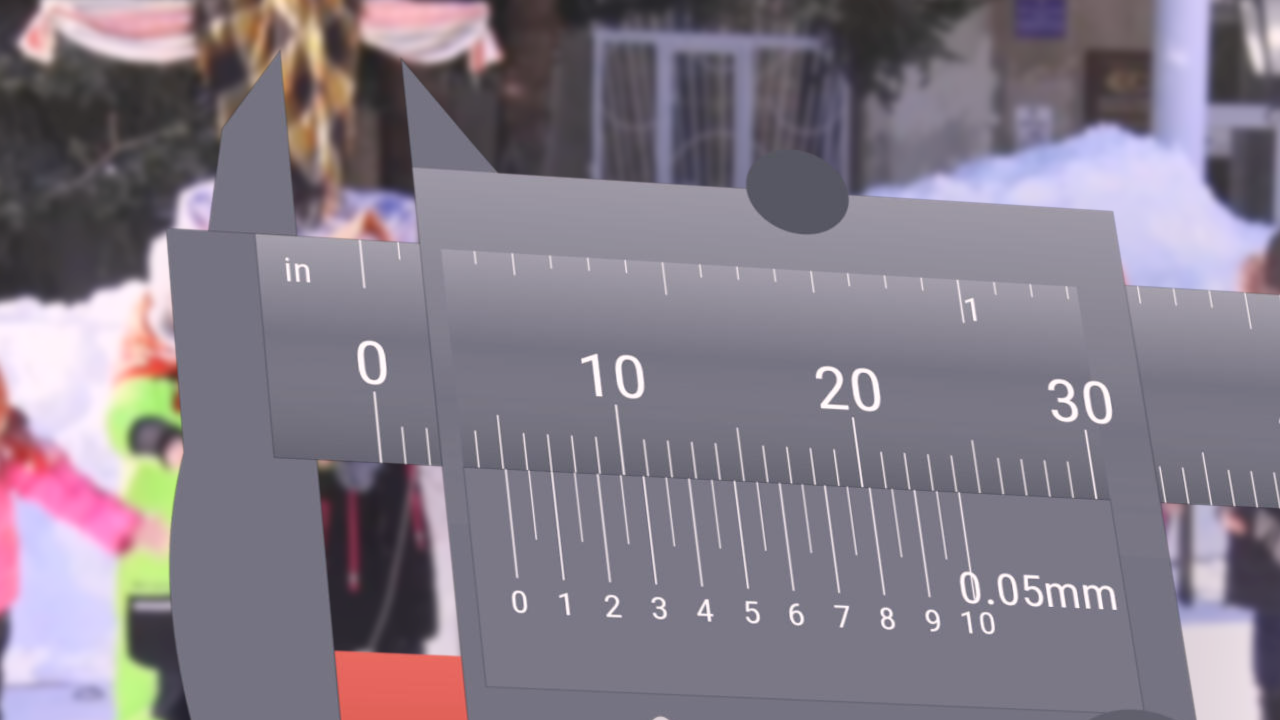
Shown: 5.1; mm
